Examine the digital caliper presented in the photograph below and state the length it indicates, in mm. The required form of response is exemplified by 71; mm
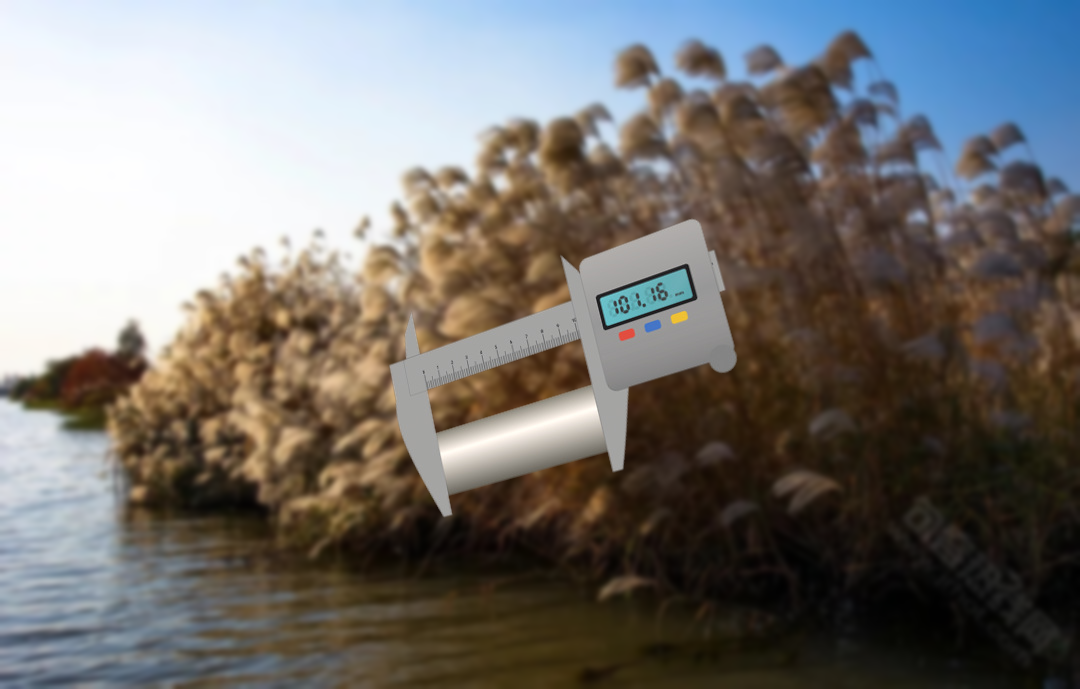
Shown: 101.16; mm
